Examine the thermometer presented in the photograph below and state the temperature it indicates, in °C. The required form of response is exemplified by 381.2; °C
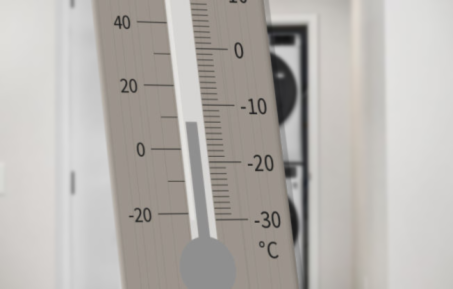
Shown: -13; °C
